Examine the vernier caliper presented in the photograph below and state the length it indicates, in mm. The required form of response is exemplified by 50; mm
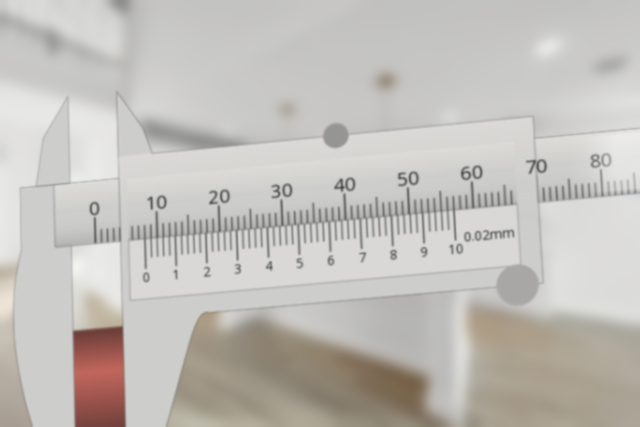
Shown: 8.0; mm
